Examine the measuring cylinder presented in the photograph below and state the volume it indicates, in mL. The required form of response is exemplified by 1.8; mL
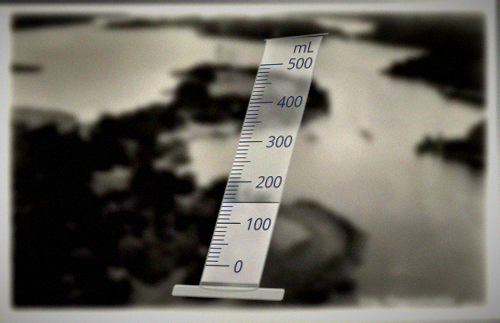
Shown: 150; mL
